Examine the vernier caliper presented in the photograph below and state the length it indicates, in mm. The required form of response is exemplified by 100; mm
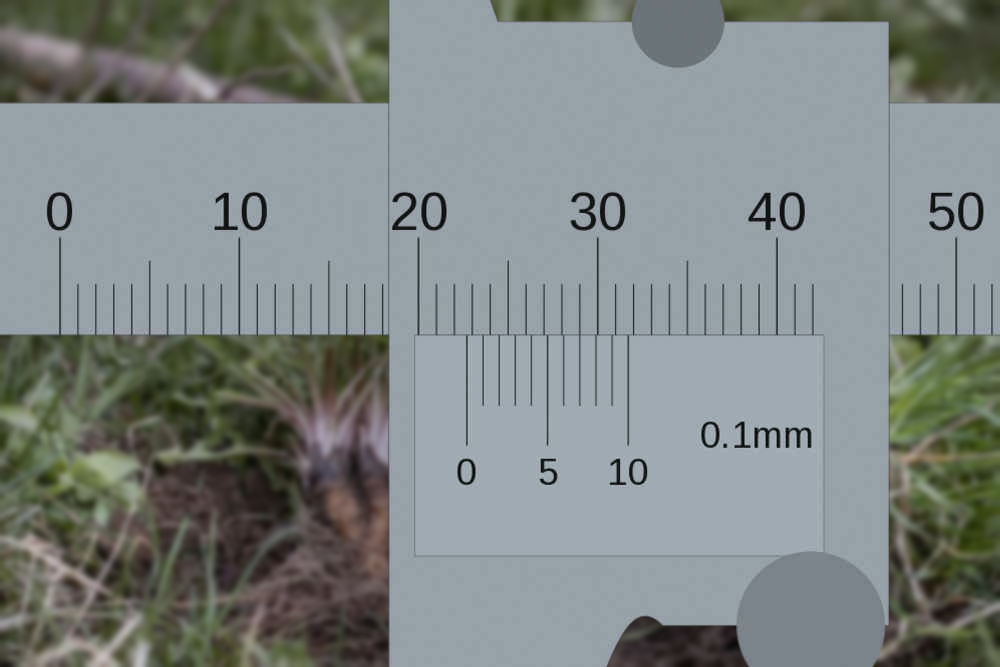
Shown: 22.7; mm
